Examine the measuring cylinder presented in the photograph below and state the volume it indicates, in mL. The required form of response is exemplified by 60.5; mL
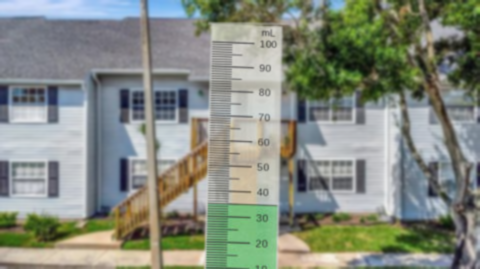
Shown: 35; mL
